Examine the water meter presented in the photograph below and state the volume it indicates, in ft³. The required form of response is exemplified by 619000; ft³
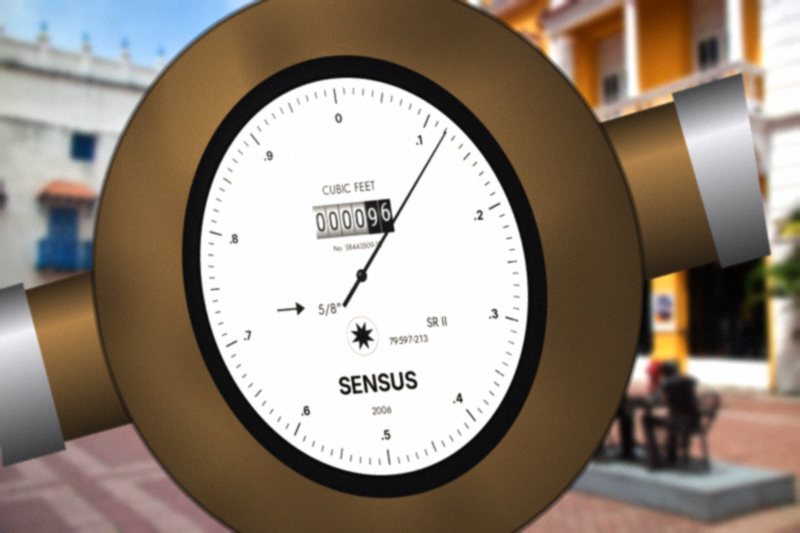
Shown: 96.12; ft³
